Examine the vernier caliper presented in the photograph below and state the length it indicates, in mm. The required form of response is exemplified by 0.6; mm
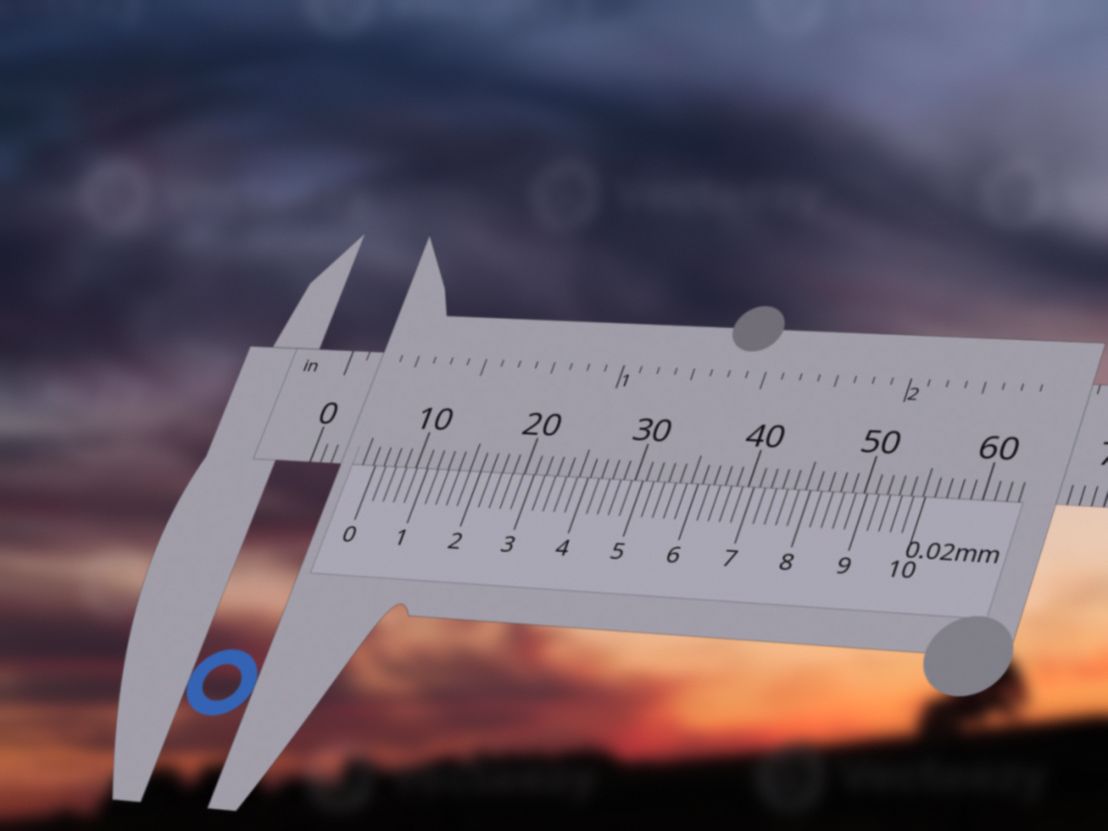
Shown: 6.2; mm
